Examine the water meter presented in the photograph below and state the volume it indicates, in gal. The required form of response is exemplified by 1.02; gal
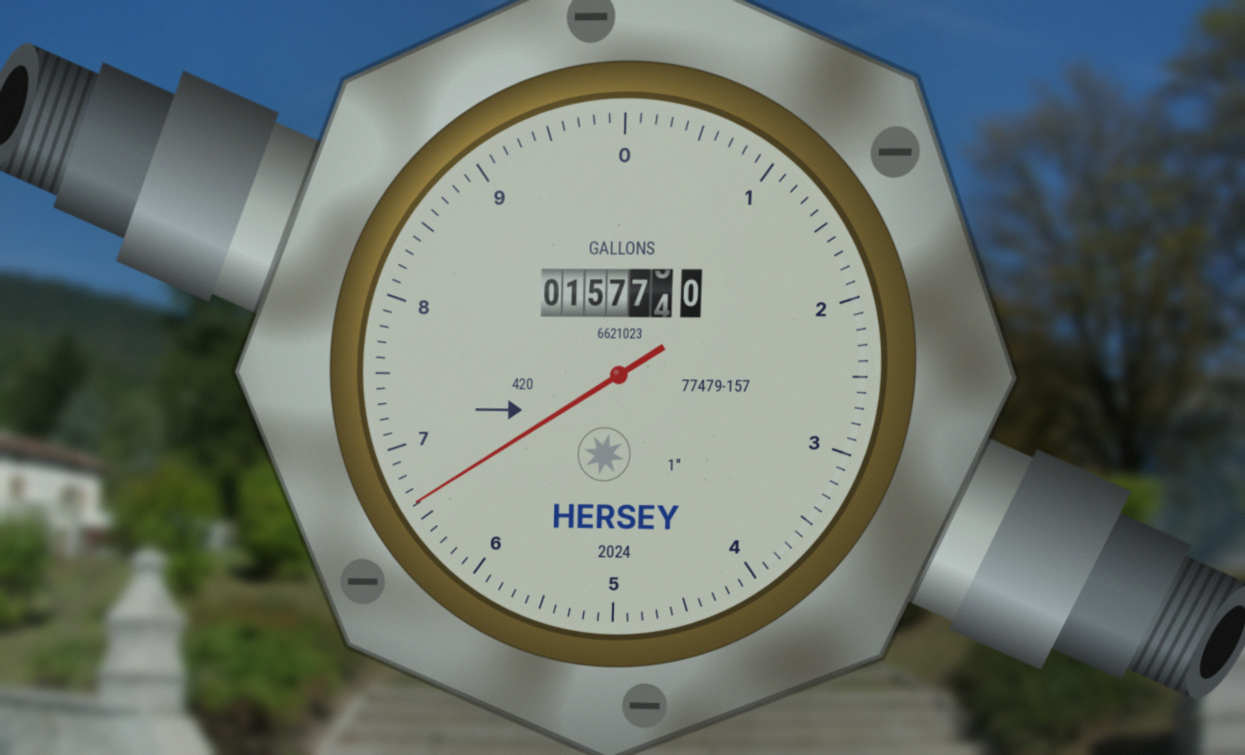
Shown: 157736.6; gal
